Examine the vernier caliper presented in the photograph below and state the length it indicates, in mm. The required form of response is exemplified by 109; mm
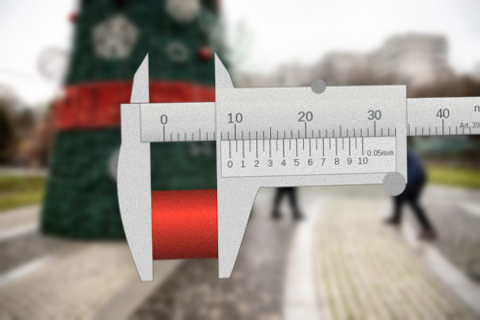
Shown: 9.2; mm
